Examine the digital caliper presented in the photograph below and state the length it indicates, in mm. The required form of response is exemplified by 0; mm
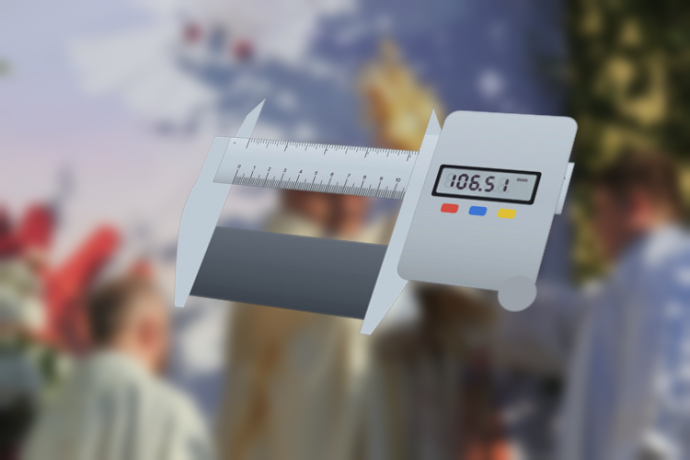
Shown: 106.51; mm
